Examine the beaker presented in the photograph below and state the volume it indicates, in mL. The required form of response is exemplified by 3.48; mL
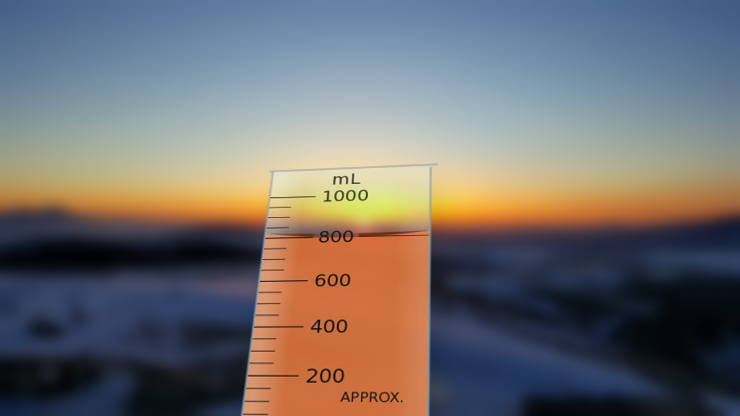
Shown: 800; mL
